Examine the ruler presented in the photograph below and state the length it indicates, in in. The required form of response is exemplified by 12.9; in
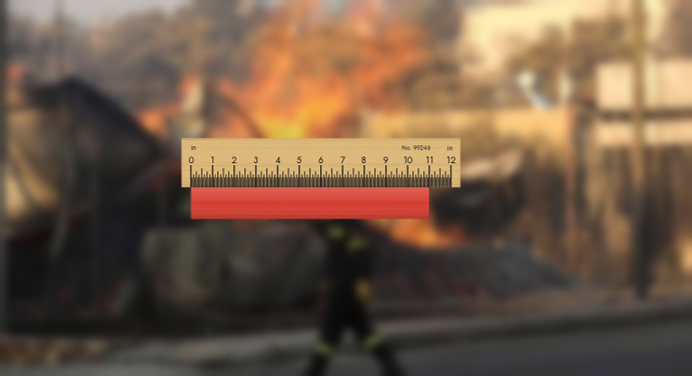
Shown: 11; in
